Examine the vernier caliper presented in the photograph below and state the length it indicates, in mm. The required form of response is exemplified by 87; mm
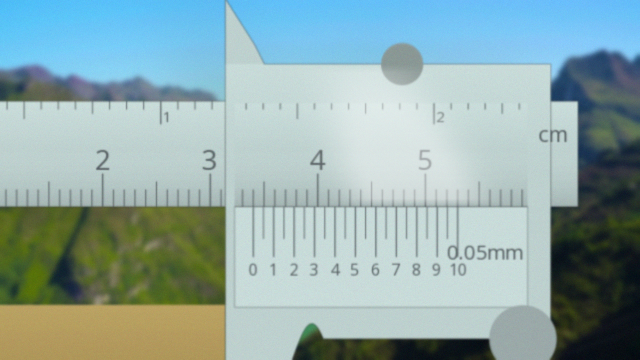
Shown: 34.0; mm
